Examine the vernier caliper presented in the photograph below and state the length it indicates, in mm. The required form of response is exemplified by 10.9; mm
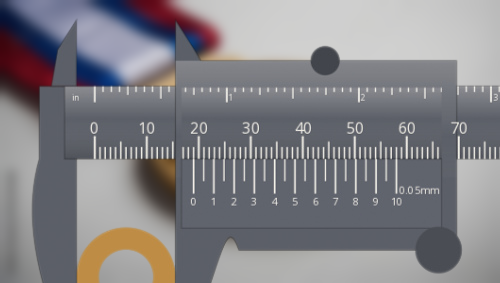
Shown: 19.0; mm
